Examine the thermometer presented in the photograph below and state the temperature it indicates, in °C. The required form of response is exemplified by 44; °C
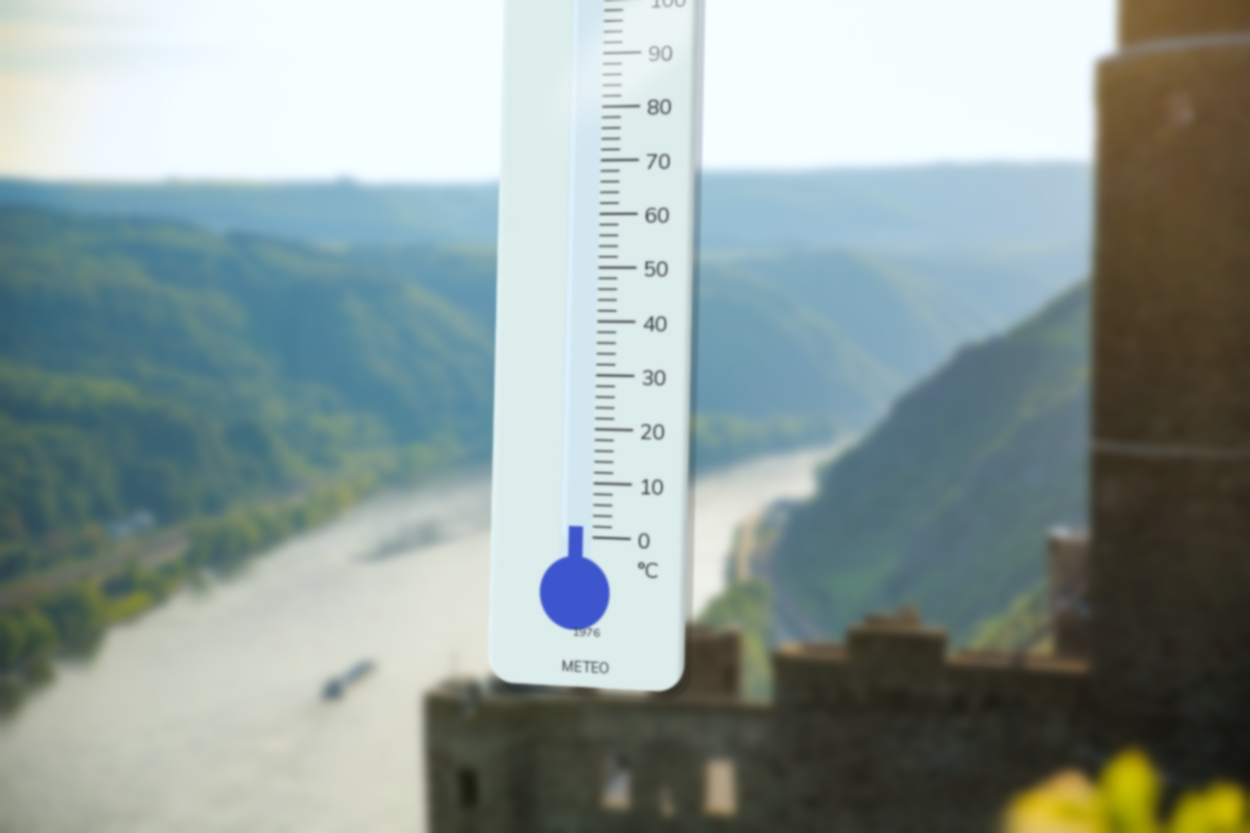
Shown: 2; °C
